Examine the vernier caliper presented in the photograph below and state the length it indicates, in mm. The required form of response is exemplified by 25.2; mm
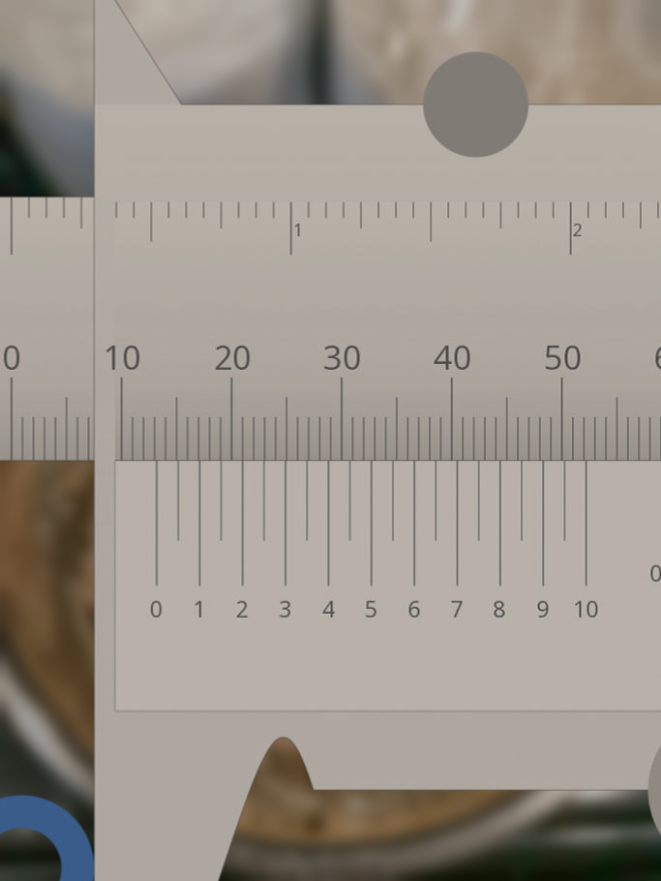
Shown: 13.2; mm
